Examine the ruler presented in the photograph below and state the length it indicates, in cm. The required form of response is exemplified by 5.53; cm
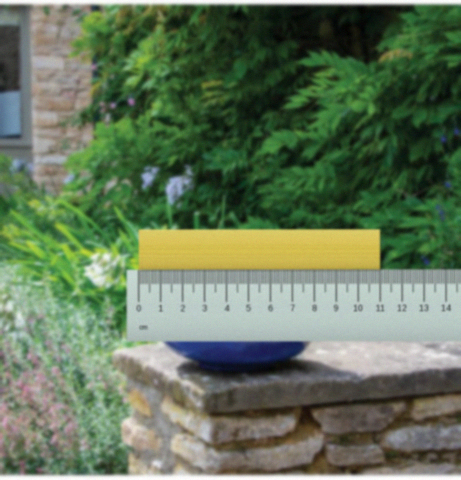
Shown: 11; cm
